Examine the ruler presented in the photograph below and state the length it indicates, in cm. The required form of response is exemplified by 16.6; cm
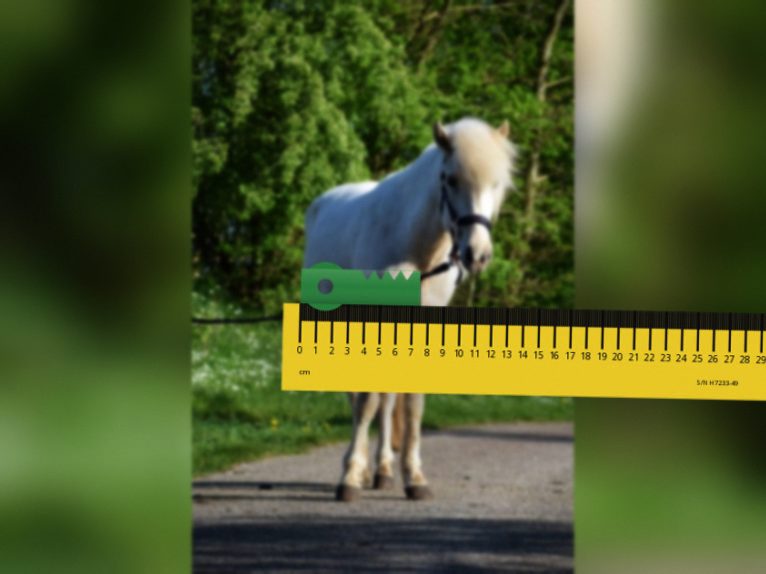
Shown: 7.5; cm
